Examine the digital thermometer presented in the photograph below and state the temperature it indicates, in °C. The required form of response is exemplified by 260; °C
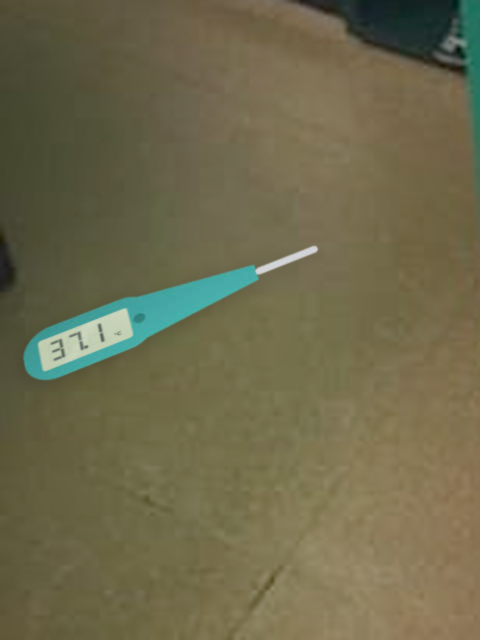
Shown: 37.1; °C
